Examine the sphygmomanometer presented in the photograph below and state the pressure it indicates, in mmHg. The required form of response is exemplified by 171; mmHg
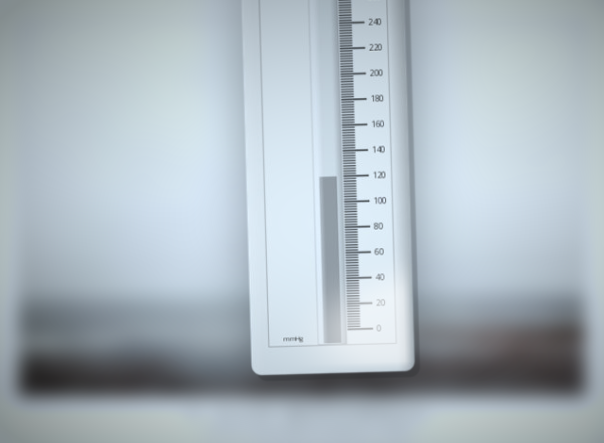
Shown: 120; mmHg
